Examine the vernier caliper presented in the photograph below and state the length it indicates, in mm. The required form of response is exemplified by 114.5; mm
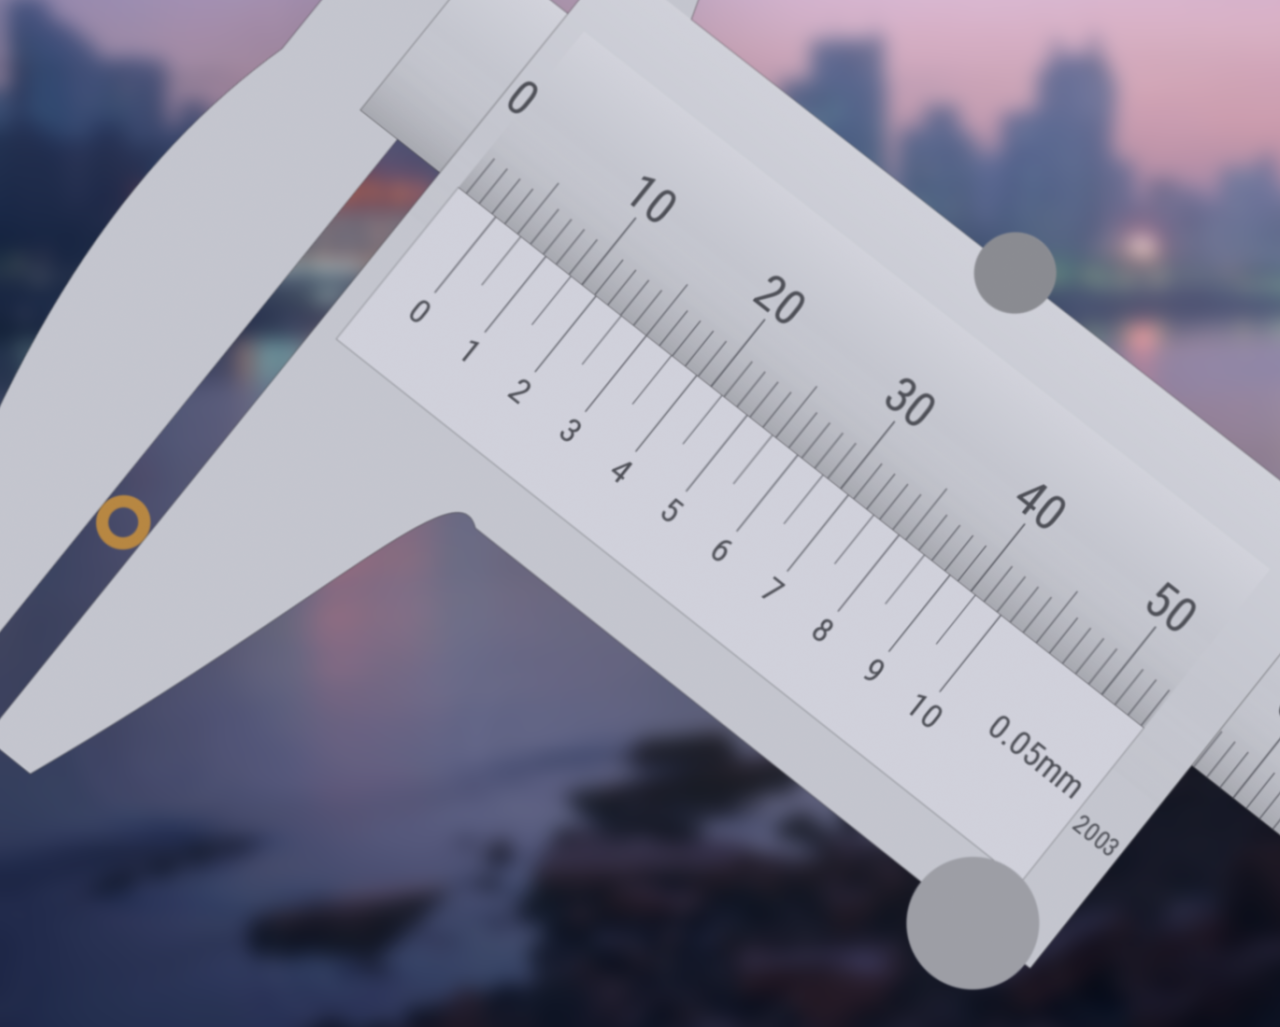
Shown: 3.3; mm
